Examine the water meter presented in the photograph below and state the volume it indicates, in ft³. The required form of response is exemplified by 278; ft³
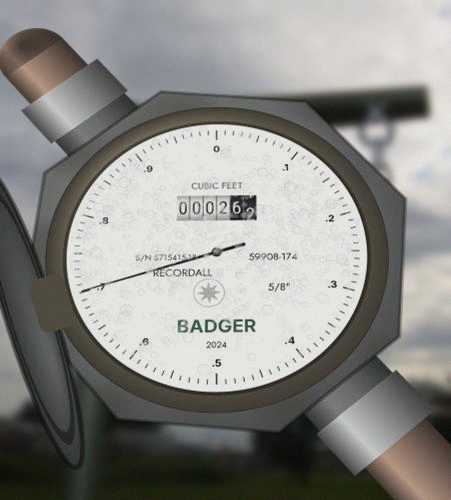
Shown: 261.70; ft³
